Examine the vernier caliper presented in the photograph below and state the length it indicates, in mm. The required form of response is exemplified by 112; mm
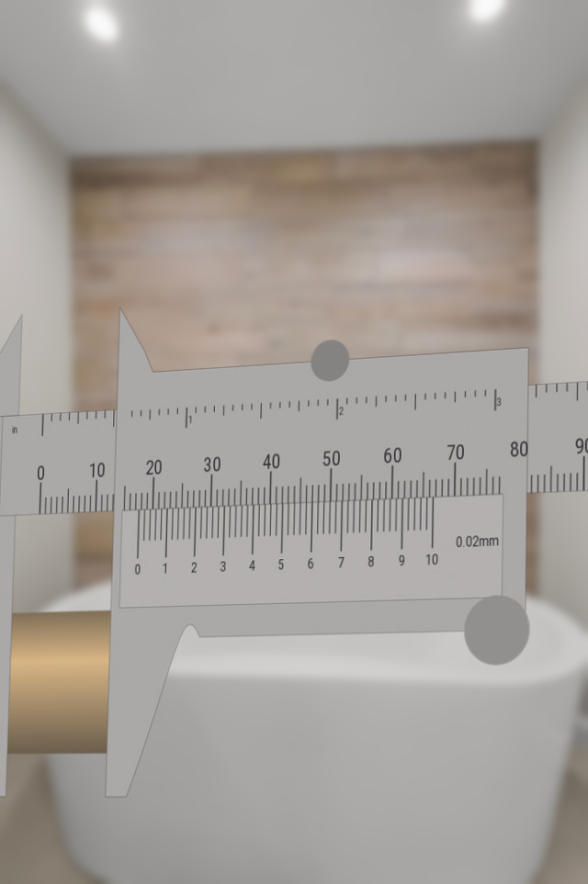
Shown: 17.6; mm
